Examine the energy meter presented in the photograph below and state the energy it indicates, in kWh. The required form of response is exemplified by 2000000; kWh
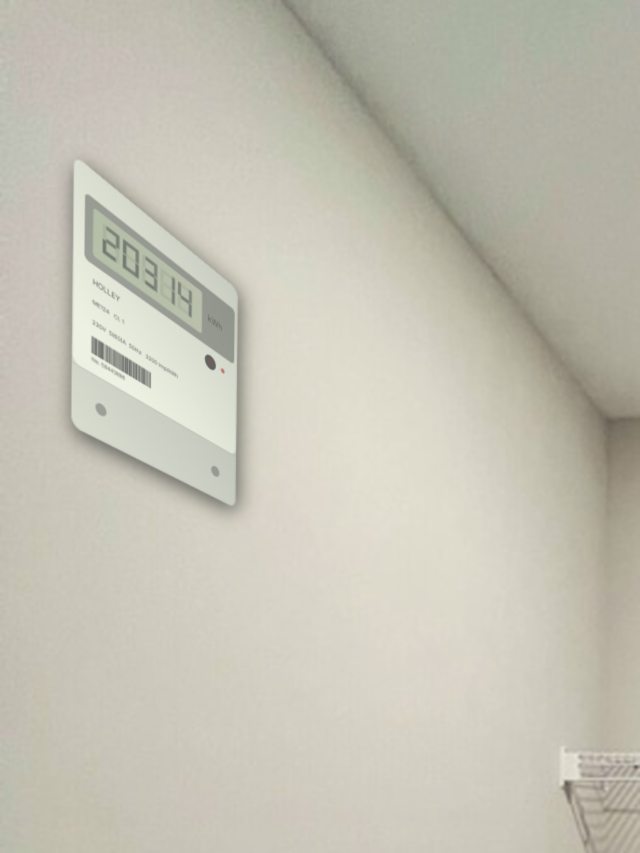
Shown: 20314; kWh
